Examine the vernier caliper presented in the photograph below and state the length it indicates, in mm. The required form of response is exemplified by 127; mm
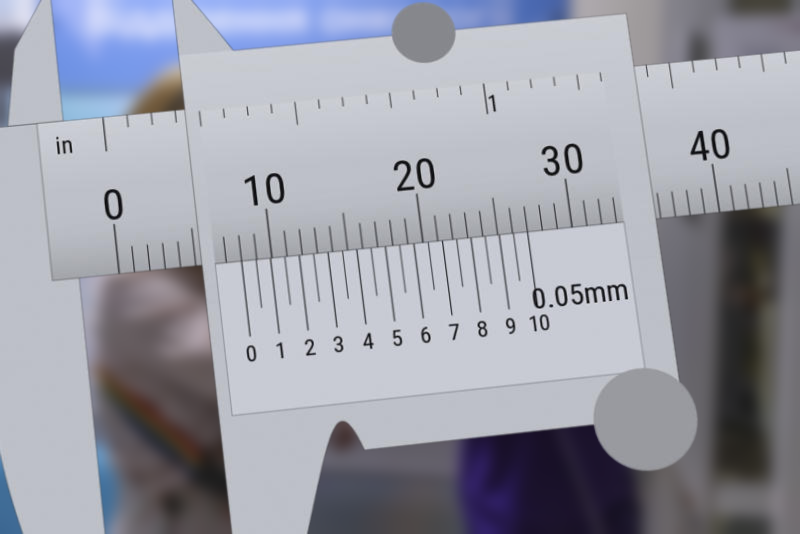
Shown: 8.0; mm
